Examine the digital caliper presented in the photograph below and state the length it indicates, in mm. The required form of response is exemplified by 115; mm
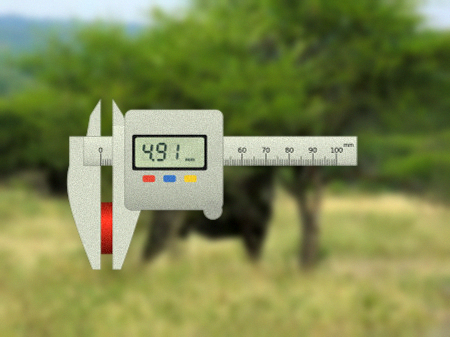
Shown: 4.91; mm
